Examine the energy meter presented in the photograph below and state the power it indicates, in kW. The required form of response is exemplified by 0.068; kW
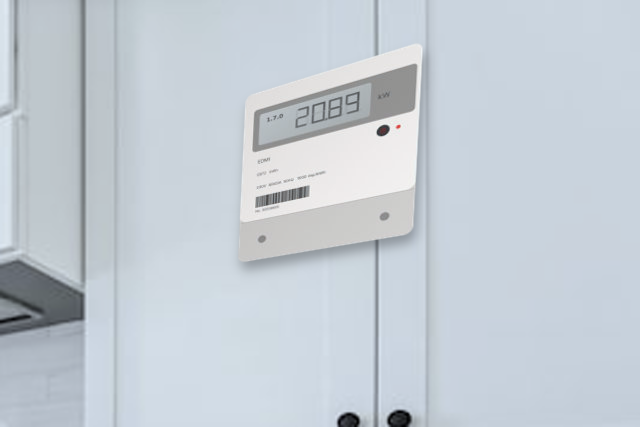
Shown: 20.89; kW
